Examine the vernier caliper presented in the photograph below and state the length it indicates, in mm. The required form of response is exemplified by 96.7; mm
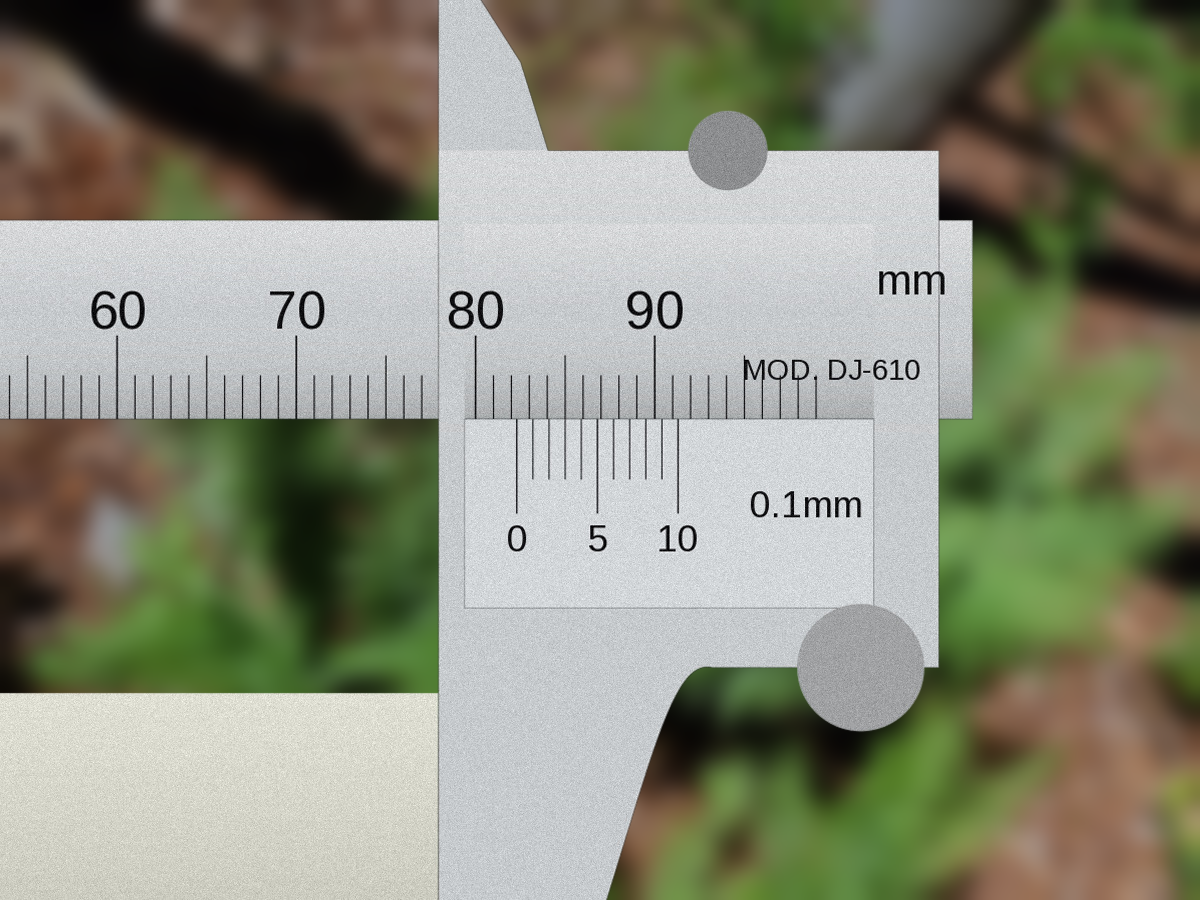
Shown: 82.3; mm
